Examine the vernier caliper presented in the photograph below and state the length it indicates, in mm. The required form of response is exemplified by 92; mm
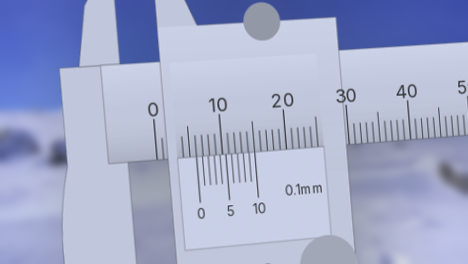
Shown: 6.0; mm
